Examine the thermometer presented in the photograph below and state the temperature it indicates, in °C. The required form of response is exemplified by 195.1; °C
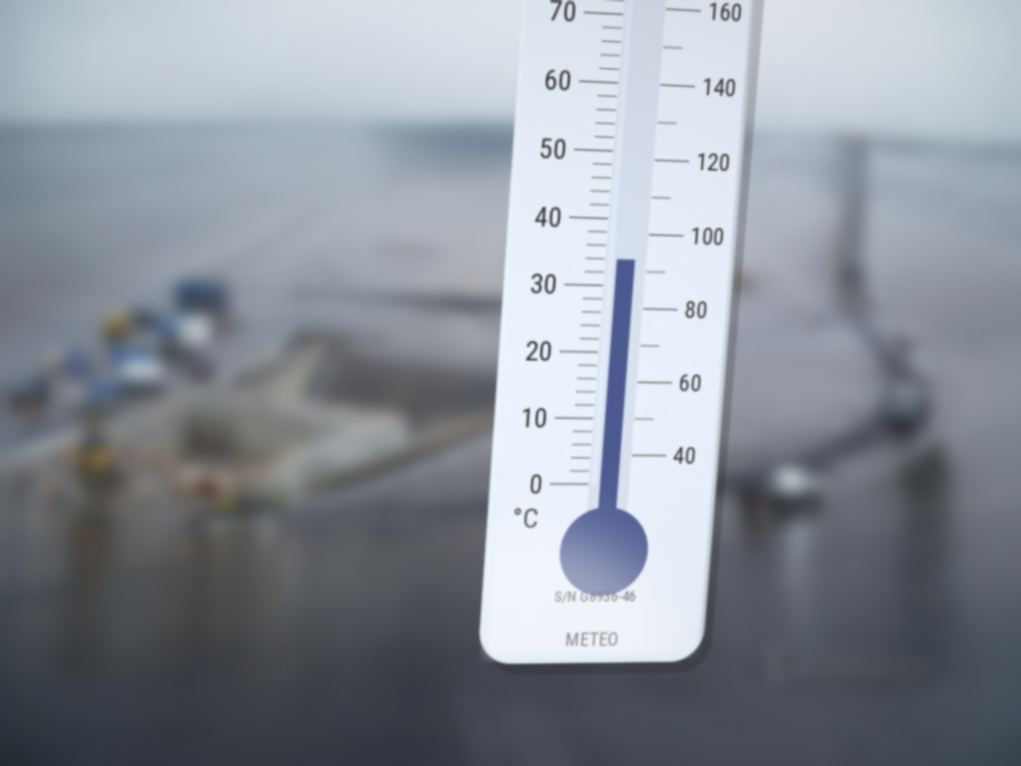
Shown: 34; °C
